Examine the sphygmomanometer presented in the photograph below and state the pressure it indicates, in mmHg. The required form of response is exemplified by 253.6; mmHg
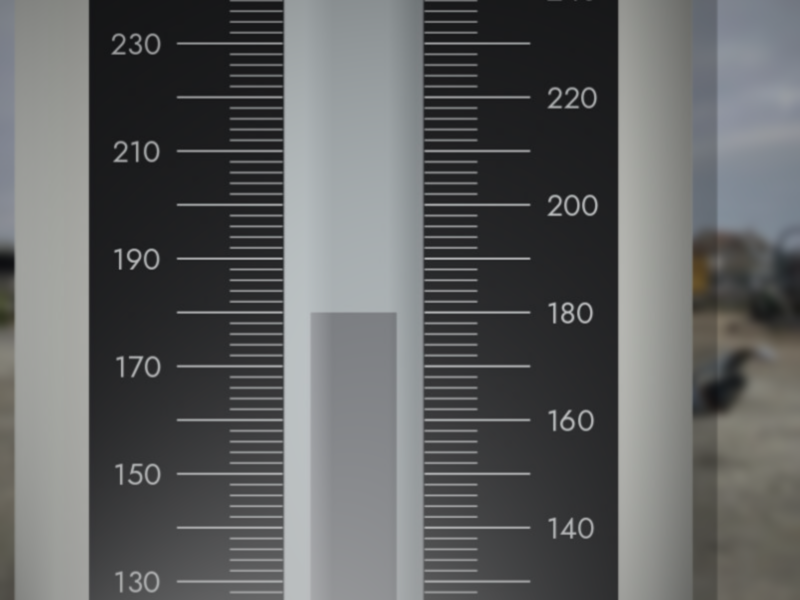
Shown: 180; mmHg
